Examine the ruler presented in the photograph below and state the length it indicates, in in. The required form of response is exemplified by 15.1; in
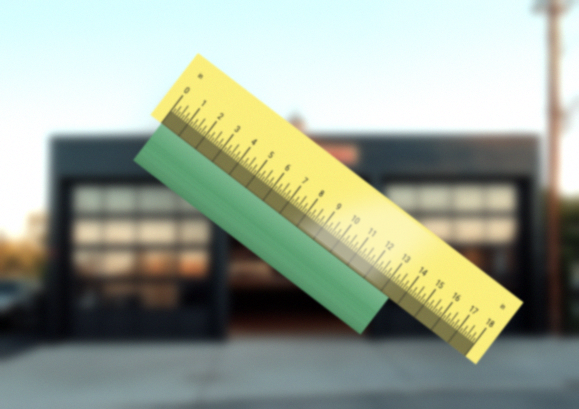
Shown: 13.5; in
